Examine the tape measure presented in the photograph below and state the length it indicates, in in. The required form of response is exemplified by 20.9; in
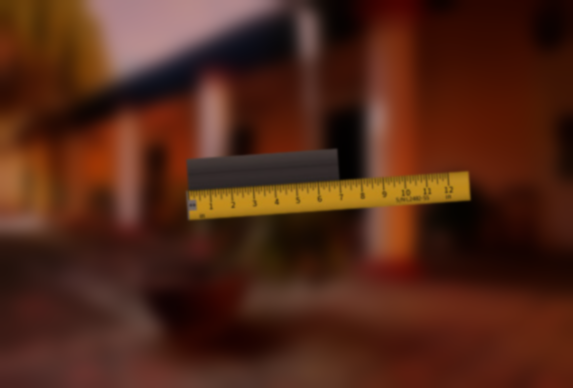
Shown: 7; in
